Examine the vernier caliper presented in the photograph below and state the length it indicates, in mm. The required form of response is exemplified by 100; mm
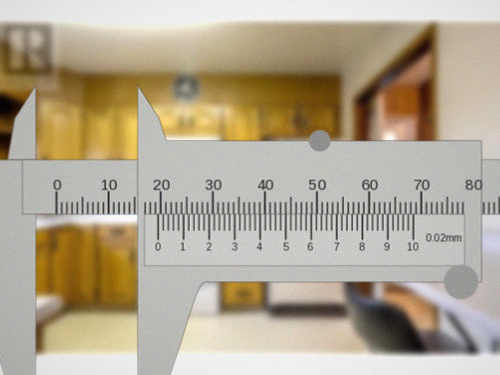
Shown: 19.5; mm
